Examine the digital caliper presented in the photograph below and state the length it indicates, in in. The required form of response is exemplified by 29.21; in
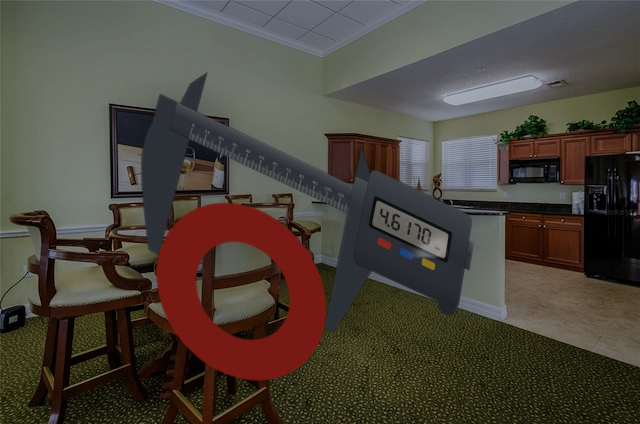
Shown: 4.6170; in
